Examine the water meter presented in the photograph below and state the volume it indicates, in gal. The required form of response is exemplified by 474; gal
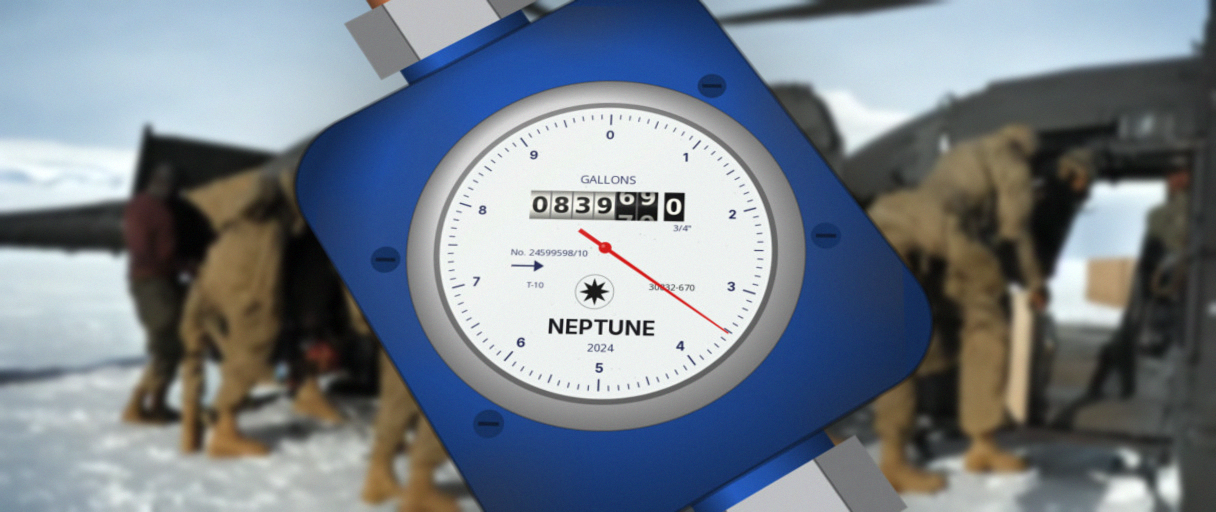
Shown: 839693.5; gal
